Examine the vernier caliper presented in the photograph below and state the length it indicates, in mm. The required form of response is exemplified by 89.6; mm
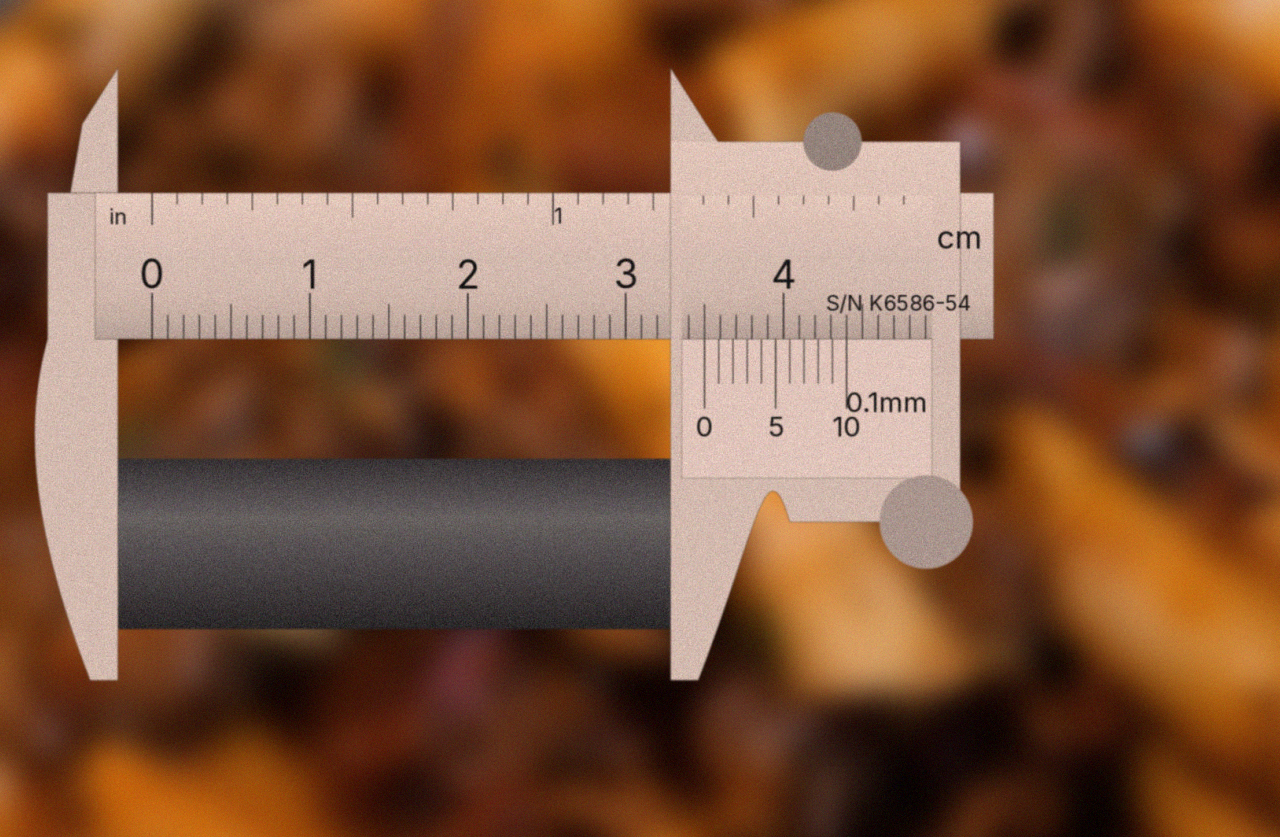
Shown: 35.0; mm
